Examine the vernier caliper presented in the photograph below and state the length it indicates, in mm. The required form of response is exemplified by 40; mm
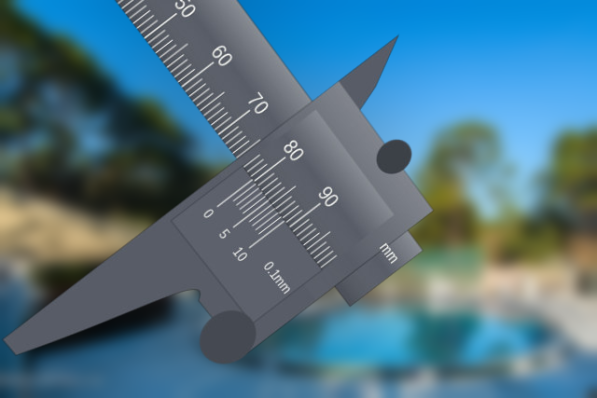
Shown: 79.6; mm
